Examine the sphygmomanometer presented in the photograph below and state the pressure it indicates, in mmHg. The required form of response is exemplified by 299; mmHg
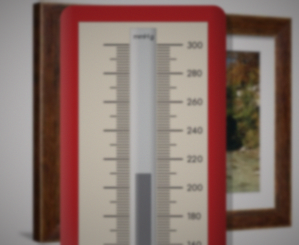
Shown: 210; mmHg
